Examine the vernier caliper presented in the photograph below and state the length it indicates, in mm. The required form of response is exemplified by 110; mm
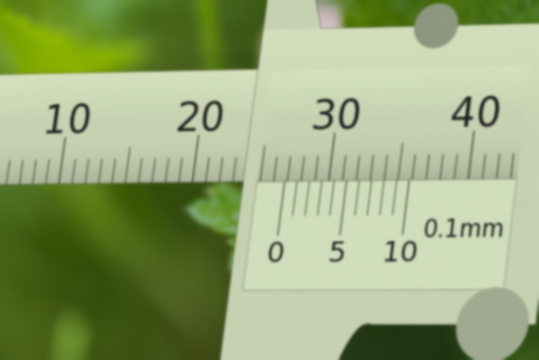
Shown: 26.8; mm
